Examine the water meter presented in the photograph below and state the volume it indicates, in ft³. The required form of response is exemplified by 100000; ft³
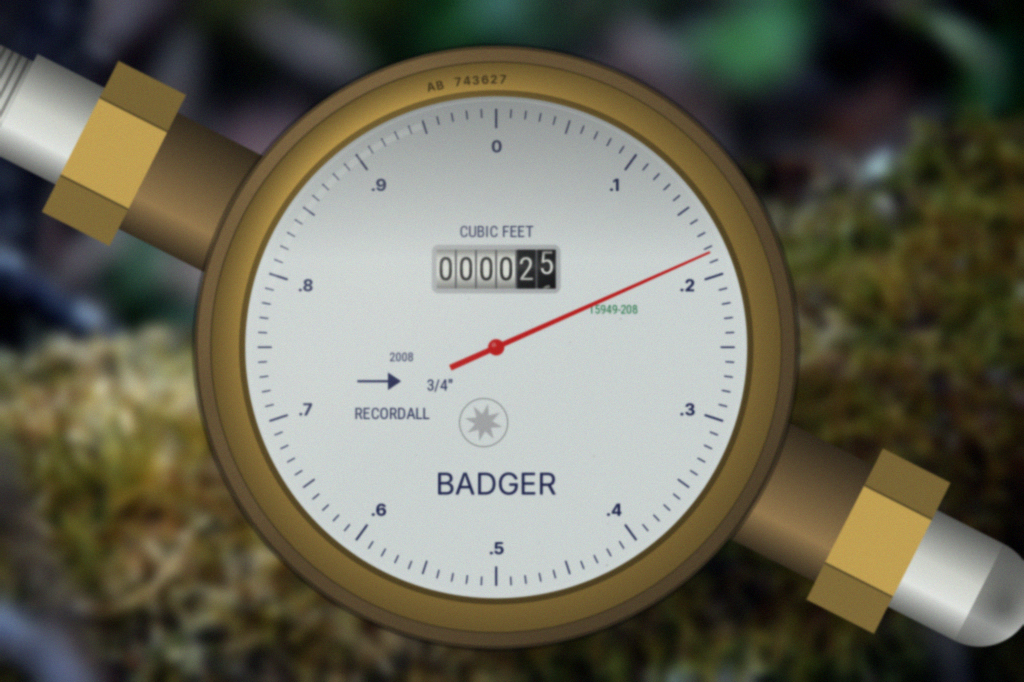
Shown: 25.18; ft³
